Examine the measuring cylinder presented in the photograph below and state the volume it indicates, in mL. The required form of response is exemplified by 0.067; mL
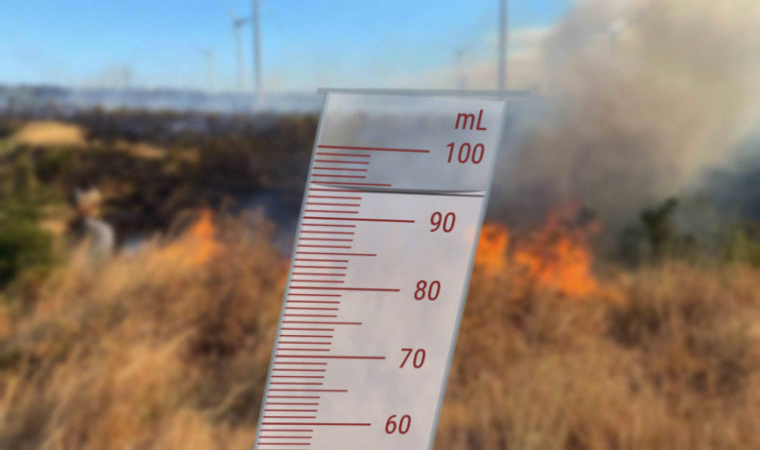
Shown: 94; mL
